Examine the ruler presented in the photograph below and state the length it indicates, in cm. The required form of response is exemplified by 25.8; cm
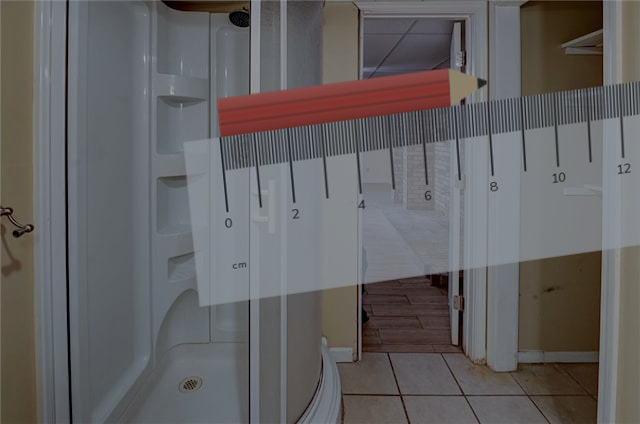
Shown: 8; cm
